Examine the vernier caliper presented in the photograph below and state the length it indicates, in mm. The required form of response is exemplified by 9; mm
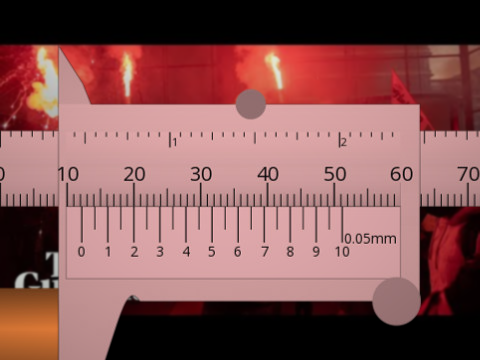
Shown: 12.2; mm
